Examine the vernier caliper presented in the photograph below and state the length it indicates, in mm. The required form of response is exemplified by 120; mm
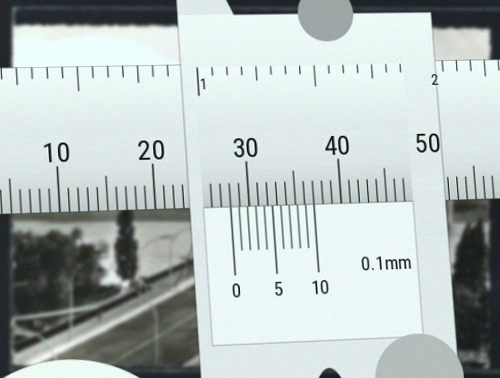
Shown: 28.0; mm
